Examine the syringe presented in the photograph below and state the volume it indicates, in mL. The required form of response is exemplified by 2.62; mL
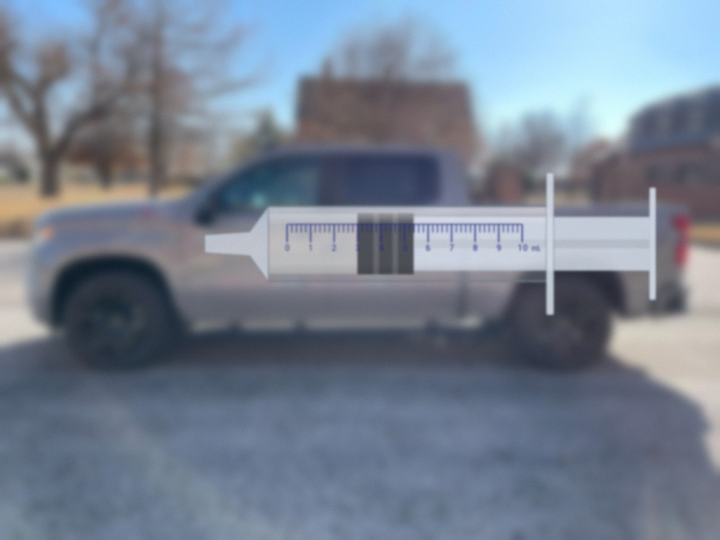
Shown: 3; mL
